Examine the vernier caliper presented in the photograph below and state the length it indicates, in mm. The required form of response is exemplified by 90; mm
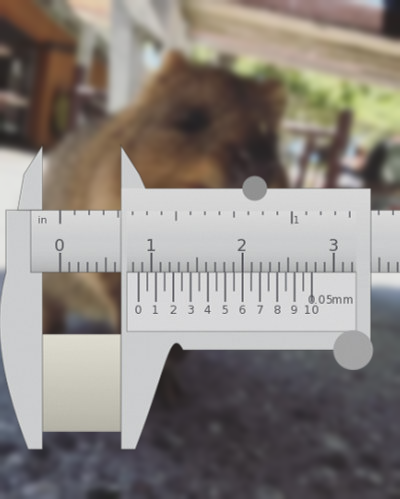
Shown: 8.6; mm
